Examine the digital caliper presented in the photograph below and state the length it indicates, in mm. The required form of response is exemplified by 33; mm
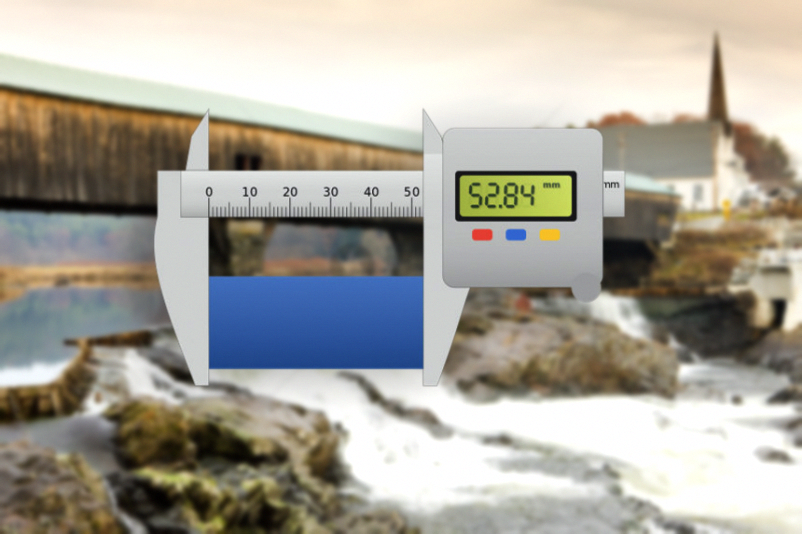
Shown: 52.84; mm
